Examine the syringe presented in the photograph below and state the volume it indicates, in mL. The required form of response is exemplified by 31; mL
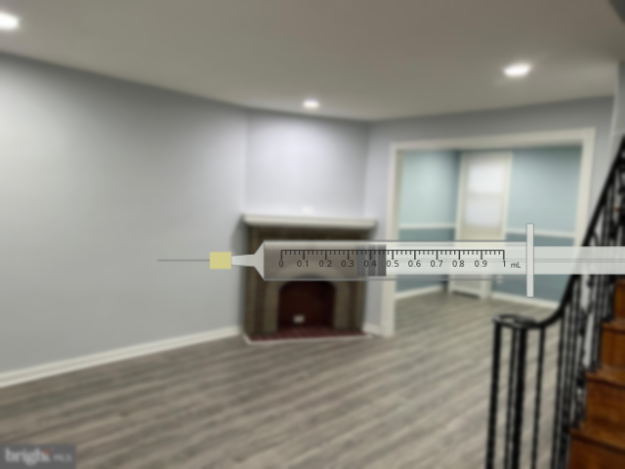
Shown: 0.34; mL
